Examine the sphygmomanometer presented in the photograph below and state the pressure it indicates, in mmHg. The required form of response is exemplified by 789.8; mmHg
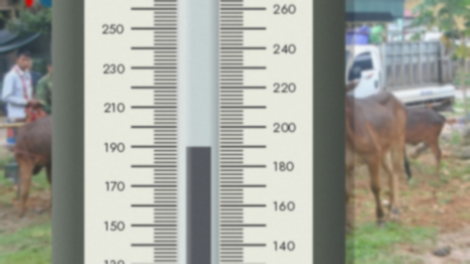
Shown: 190; mmHg
